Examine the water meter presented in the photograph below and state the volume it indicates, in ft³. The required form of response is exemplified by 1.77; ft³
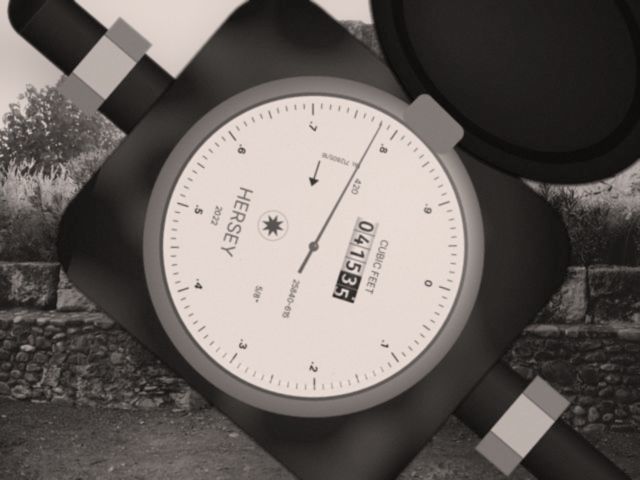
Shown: 41534.78; ft³
